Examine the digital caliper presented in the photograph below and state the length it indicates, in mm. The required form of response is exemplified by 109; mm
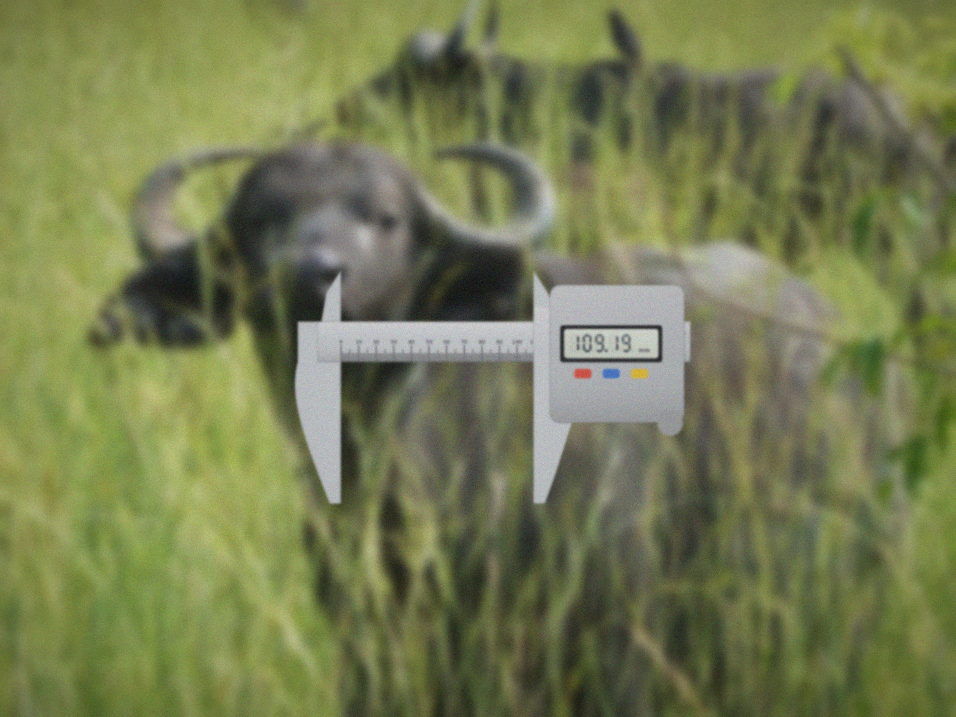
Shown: 109.19; mm
